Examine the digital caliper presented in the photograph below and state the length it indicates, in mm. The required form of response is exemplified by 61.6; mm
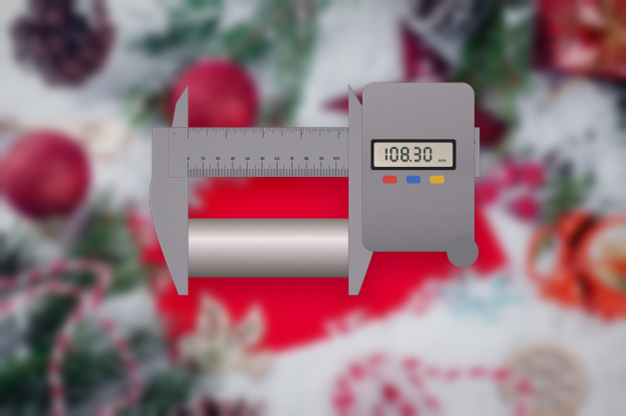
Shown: 108.30; mm
